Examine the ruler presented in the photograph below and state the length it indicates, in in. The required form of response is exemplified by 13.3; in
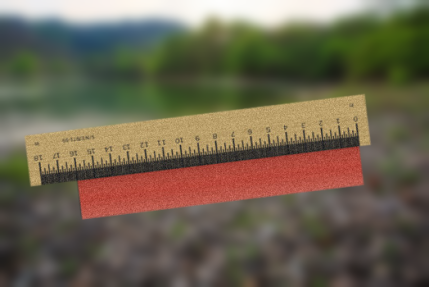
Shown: 16; in
